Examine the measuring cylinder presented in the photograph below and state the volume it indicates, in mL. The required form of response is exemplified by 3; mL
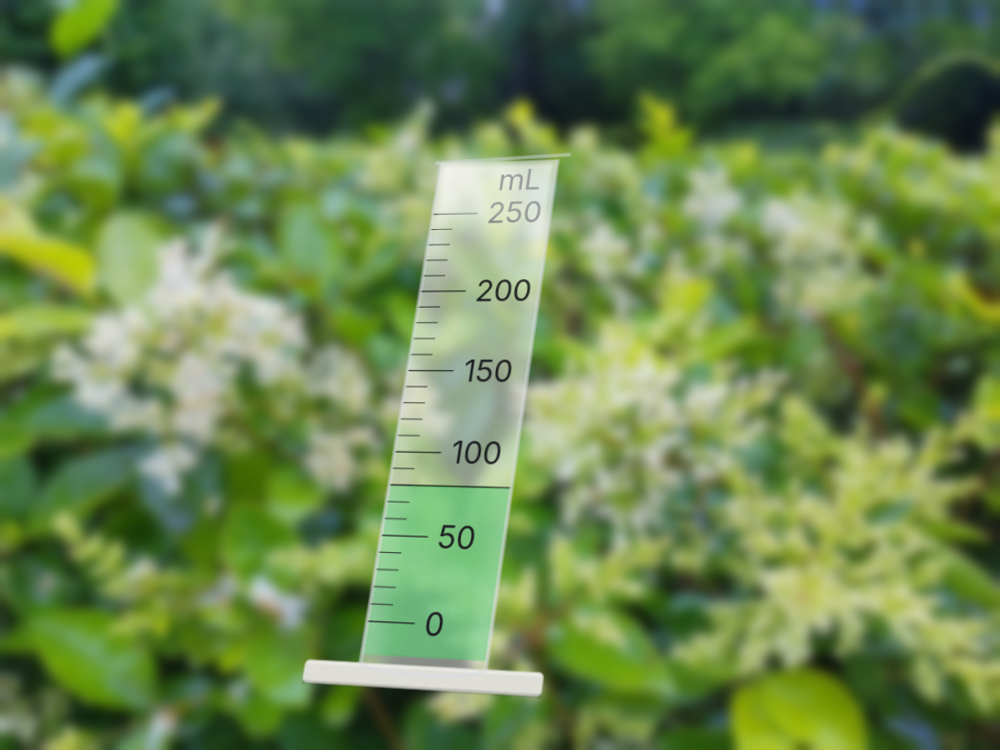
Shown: 80; mL
